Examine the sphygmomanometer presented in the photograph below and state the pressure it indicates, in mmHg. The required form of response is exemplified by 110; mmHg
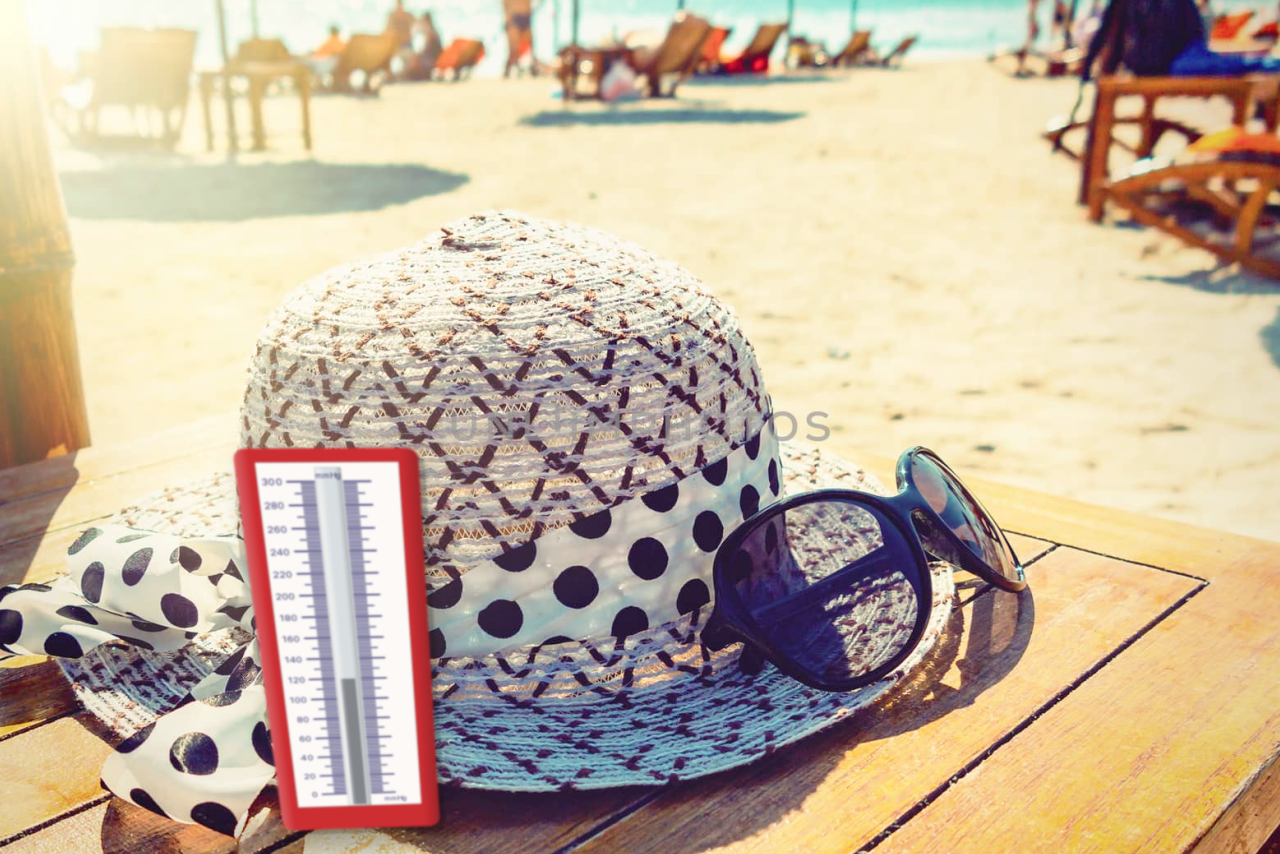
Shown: 120; mmHg
